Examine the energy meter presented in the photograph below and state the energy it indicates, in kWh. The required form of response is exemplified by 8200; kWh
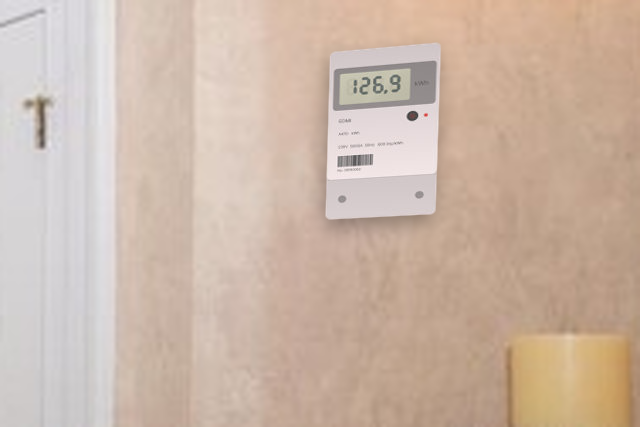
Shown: 126.9; kWh
